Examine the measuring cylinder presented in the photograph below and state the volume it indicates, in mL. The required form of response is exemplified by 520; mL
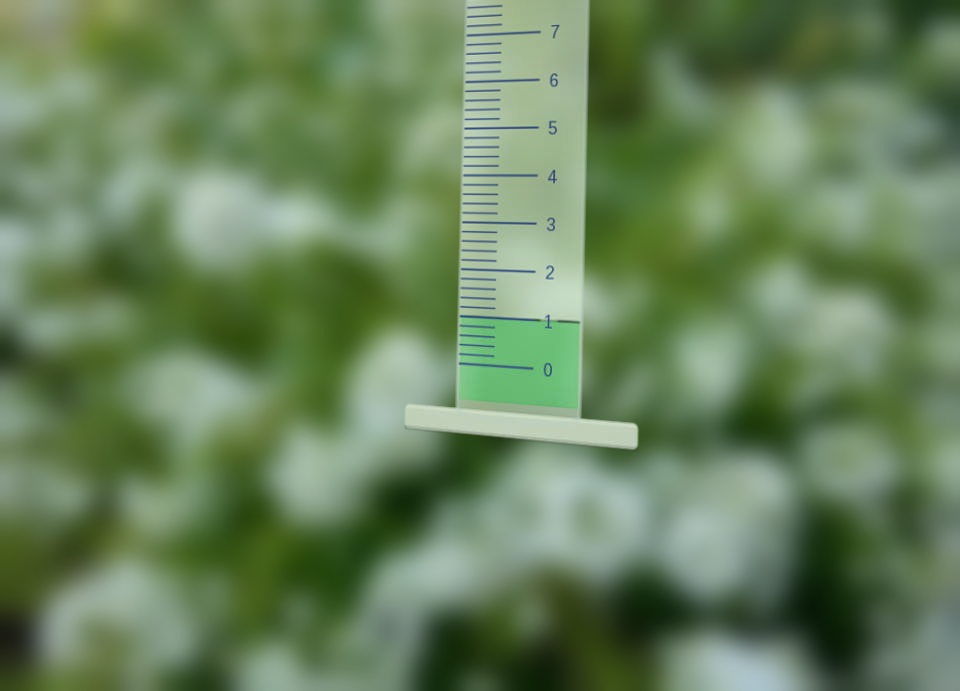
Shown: 1; mL
